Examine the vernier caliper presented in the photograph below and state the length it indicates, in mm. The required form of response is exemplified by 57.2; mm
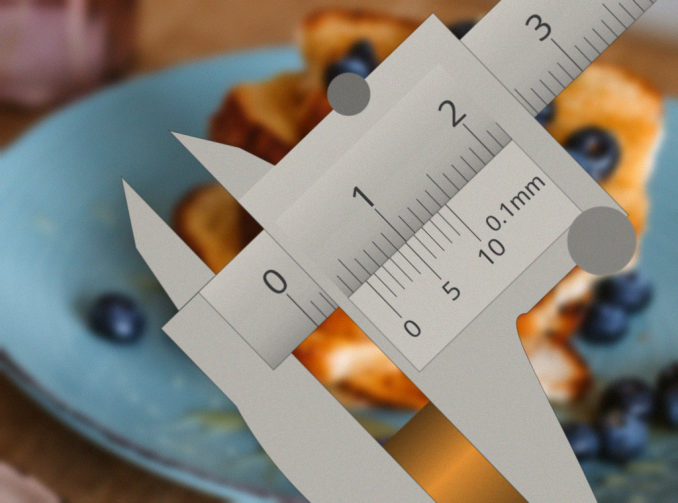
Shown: 5.4; mm
